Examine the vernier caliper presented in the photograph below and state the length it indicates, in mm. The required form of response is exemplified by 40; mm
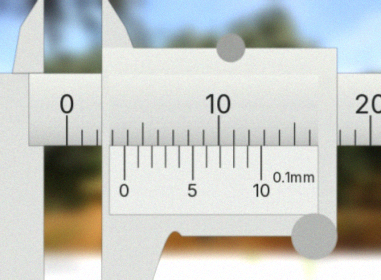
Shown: 3.8; mm
